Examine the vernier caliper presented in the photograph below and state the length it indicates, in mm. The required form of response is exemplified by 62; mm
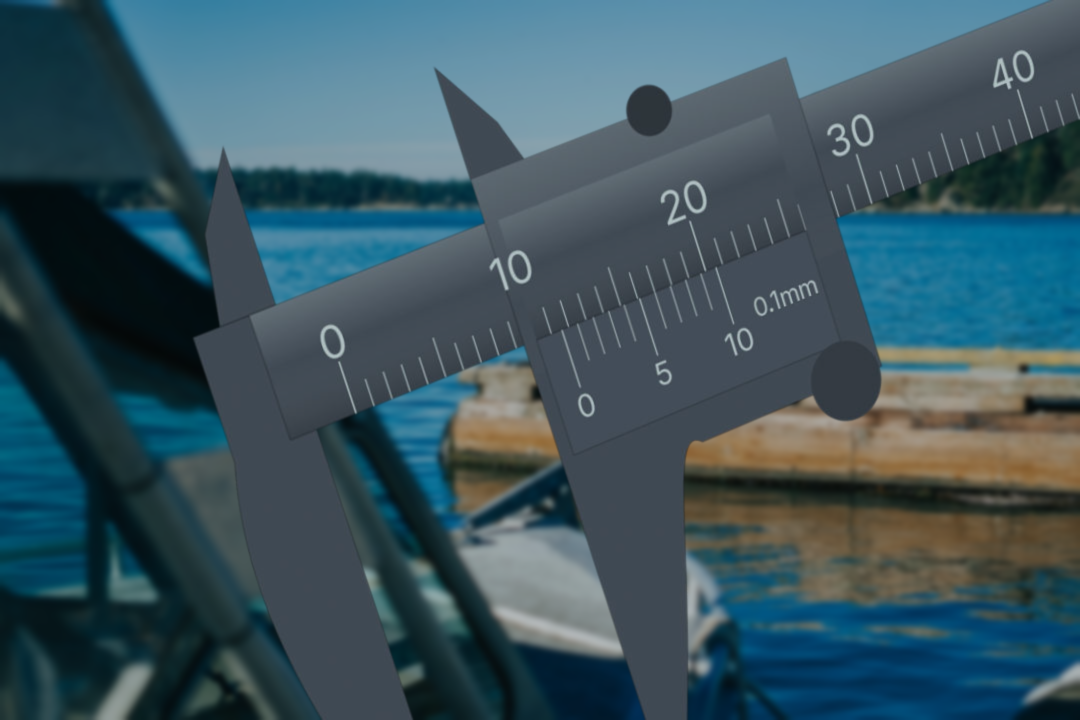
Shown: 11.6; mm
